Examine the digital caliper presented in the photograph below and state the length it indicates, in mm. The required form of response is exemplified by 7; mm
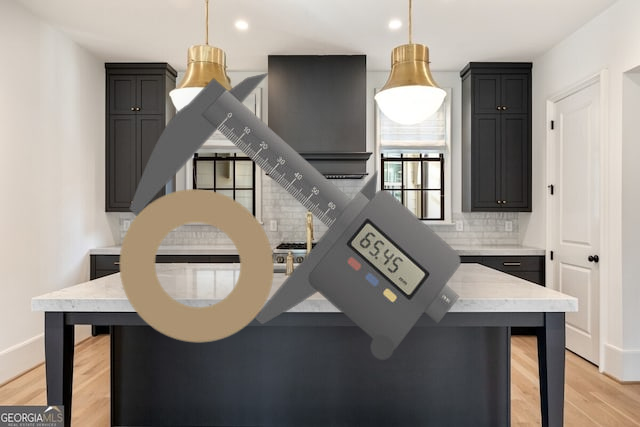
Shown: 65.45; mm
